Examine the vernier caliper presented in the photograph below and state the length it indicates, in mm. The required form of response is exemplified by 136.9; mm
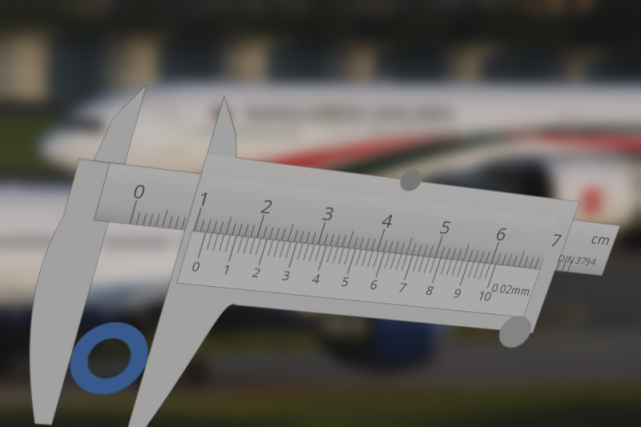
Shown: 11.8; mm
